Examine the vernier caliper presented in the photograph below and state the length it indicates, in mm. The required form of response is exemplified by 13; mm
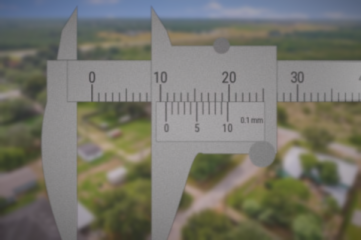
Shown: 10.8; mm
